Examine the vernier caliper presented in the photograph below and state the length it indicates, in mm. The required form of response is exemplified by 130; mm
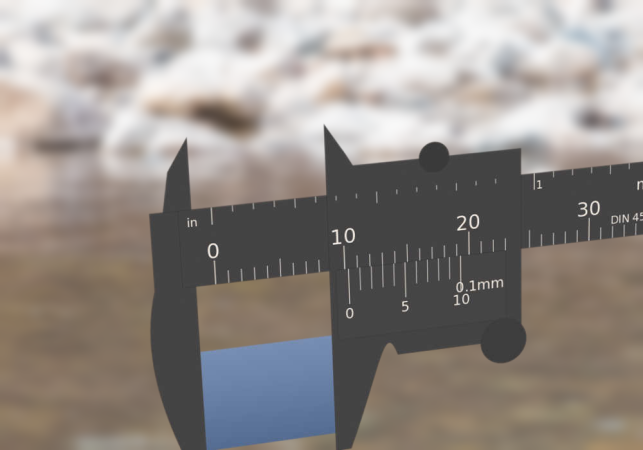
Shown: 10.3; mm
